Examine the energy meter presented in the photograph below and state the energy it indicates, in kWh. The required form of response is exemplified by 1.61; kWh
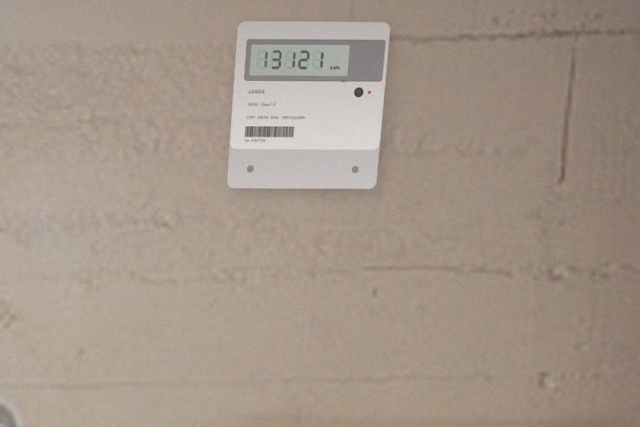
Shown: 13121; kWh
